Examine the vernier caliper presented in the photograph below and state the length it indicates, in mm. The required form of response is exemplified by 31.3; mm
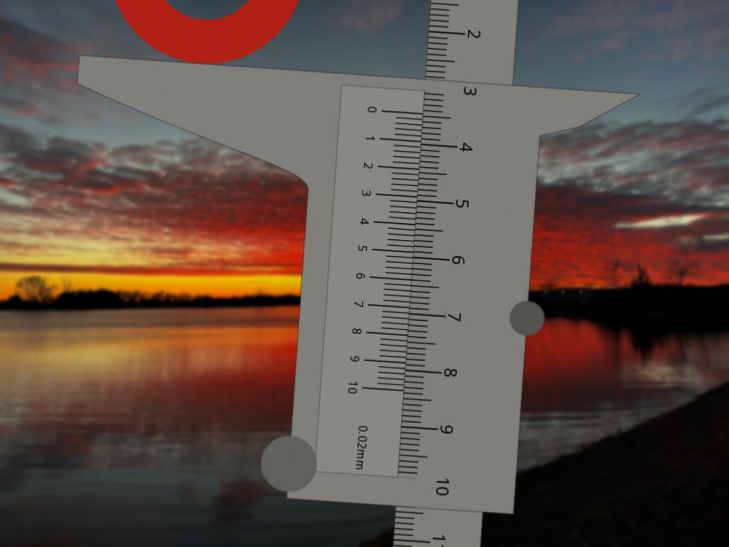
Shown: 34.6; mm
